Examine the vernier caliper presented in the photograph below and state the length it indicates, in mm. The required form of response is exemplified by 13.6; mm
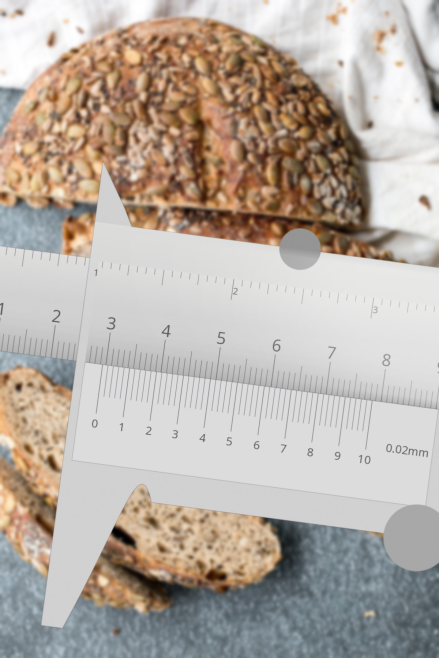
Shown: 29.4; mm
